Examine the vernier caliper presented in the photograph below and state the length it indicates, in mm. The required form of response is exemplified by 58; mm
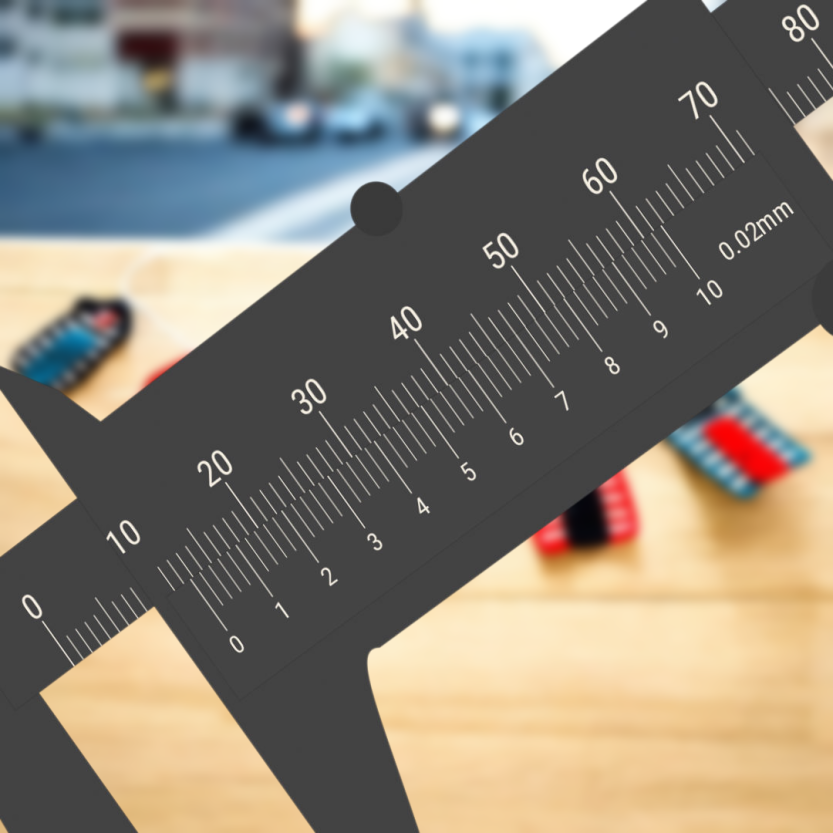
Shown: 12.7; mm
